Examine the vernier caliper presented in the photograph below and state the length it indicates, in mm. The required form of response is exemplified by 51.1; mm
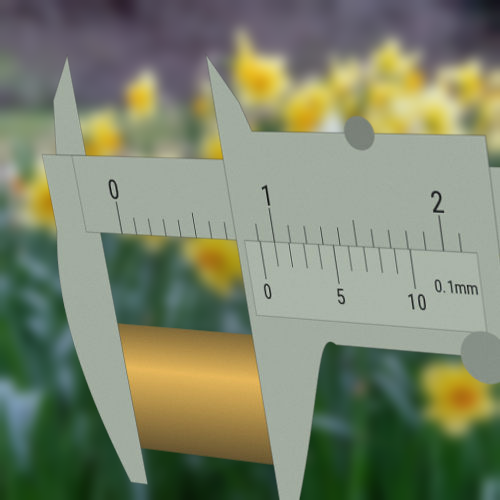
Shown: 9.1; mm
